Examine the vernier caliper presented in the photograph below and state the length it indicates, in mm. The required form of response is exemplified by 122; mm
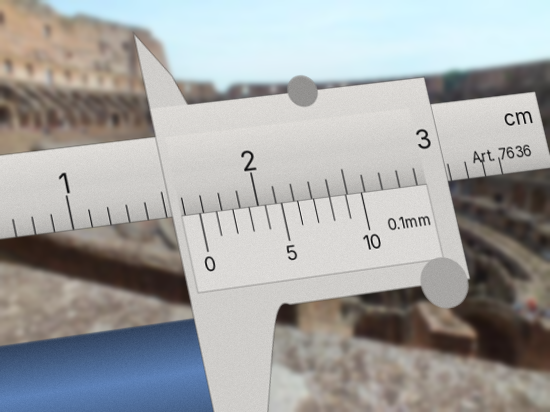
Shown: 16.8; mm
